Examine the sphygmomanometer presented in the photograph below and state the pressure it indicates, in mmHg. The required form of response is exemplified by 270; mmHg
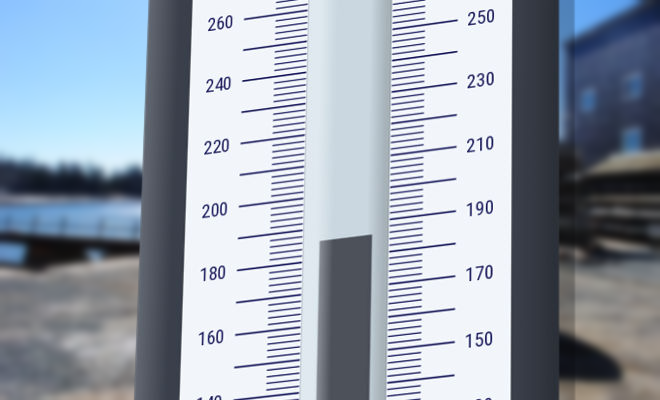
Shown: 186; mmHg
